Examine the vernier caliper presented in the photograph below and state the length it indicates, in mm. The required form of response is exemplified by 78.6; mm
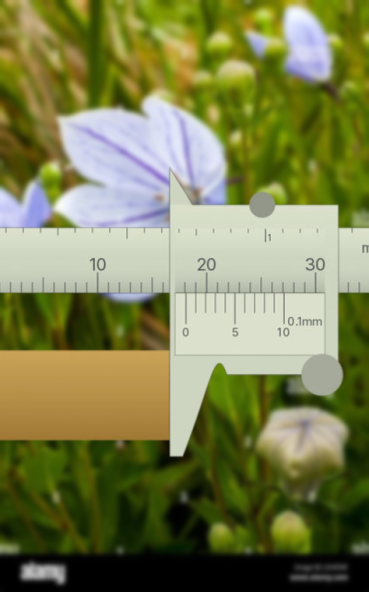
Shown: 18.1; mm
